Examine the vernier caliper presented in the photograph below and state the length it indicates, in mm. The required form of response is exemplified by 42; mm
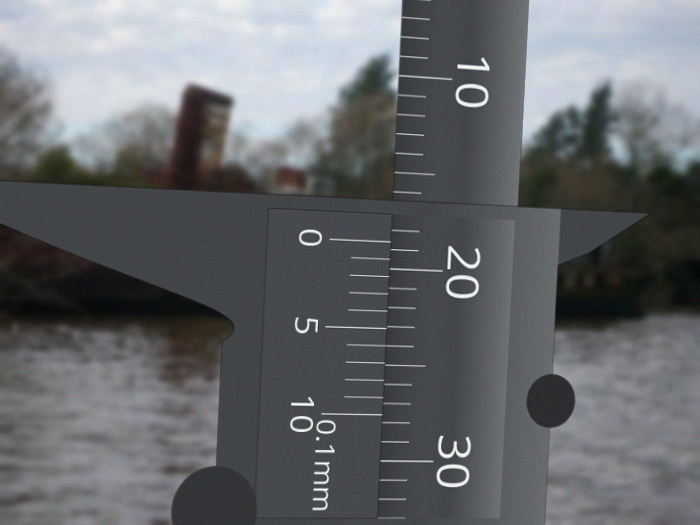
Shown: 18.6; mm
